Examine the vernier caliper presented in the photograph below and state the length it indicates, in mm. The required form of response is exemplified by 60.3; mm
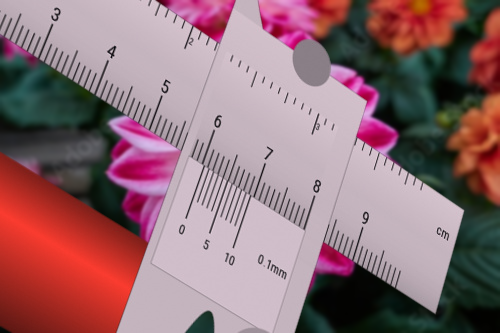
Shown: 60.4; mm
